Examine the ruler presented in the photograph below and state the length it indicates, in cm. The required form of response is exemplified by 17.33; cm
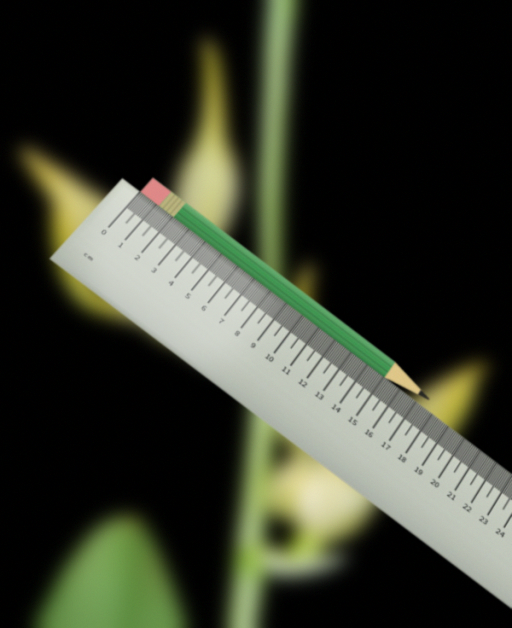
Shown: 17.5; cm
